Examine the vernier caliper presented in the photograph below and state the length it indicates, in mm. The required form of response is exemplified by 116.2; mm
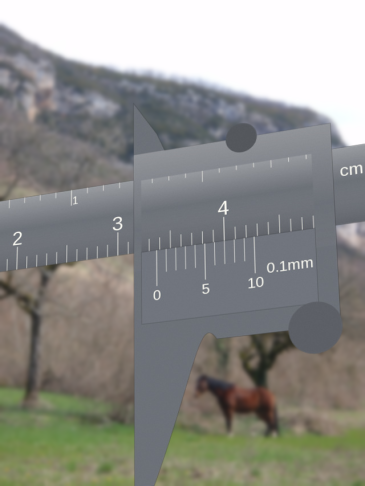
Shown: 33.7; mm
